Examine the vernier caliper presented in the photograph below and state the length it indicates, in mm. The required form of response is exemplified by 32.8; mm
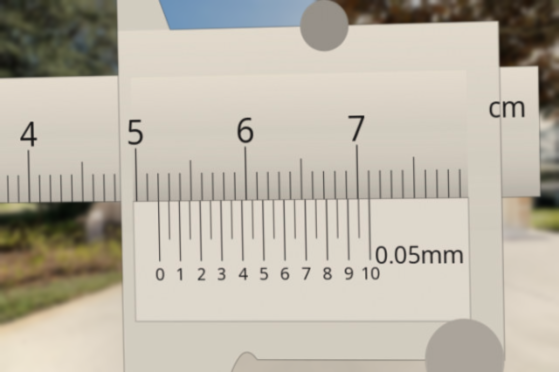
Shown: 52.0; mm
